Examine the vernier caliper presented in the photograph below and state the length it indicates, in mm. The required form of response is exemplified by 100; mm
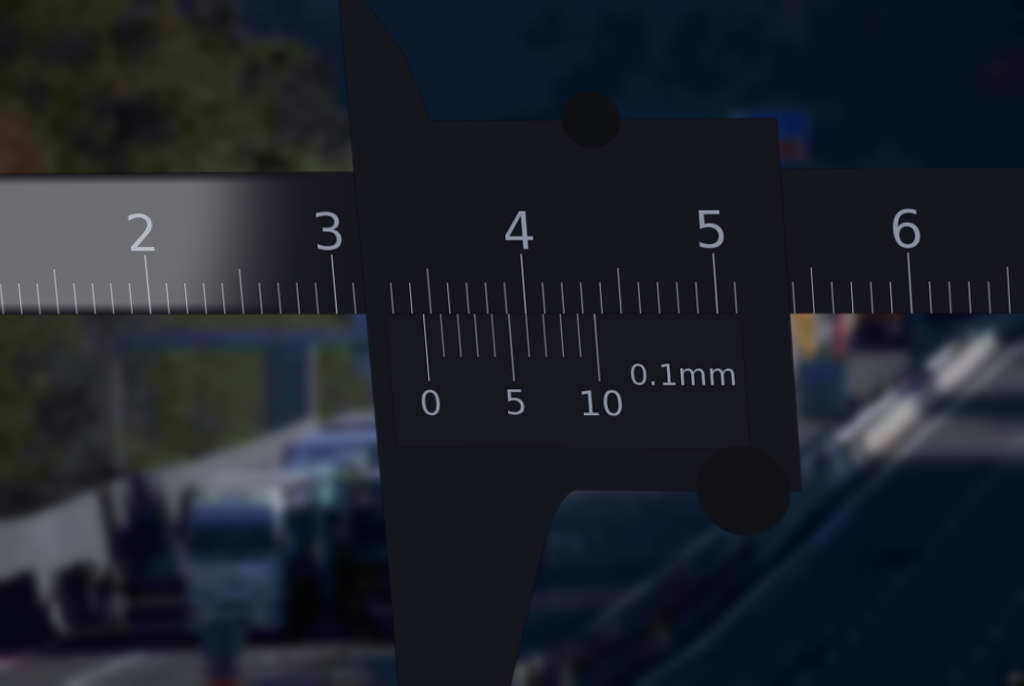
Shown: 34.6; mm
